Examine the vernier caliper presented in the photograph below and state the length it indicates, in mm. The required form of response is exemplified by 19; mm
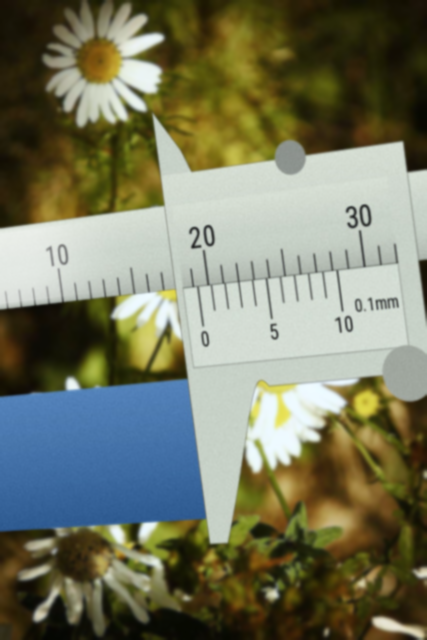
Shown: 19.3; mm
